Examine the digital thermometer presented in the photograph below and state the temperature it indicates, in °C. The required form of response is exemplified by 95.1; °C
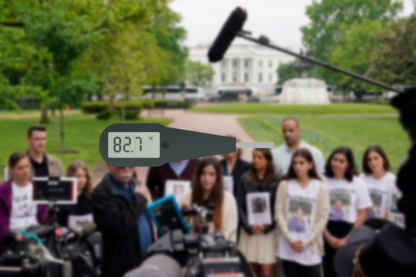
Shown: 82.7; °C
